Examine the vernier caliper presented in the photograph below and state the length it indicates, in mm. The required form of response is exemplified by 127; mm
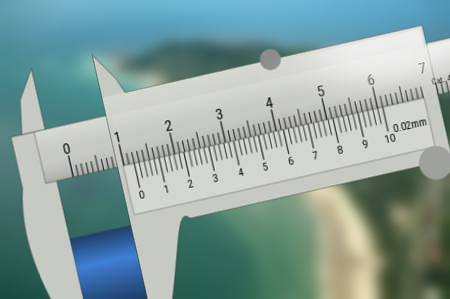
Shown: 12.0; mm
